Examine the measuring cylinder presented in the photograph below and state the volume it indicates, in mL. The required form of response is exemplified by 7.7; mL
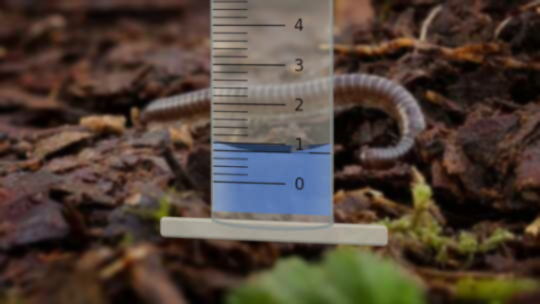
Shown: 0.8; mL
